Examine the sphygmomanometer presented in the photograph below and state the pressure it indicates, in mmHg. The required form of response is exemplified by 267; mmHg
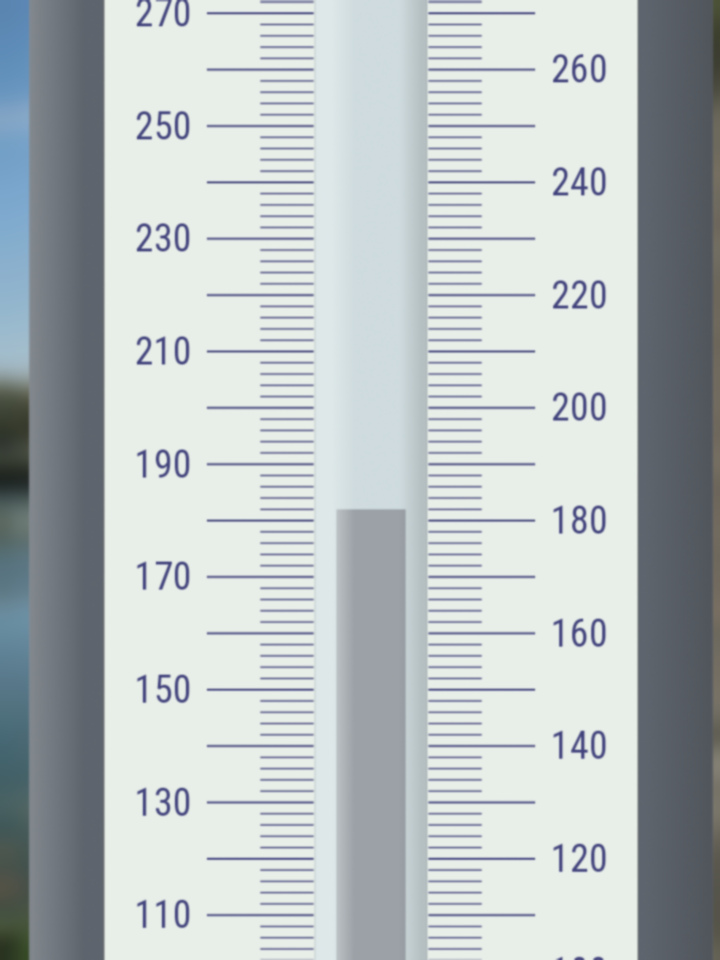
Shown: 182; mmHg
